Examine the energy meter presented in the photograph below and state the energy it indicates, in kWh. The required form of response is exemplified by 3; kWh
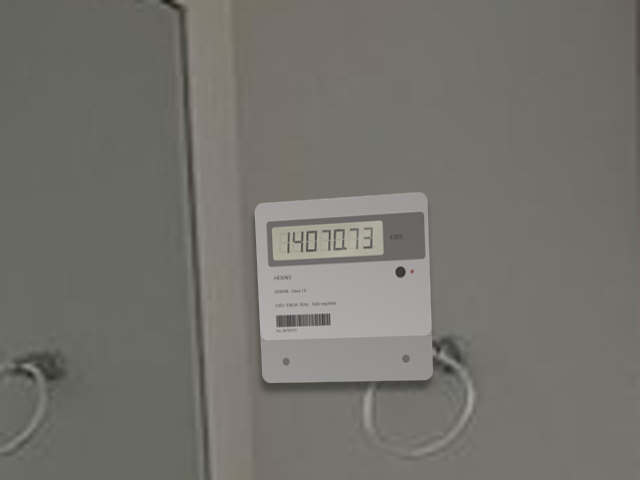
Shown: 14070.73; kWh
